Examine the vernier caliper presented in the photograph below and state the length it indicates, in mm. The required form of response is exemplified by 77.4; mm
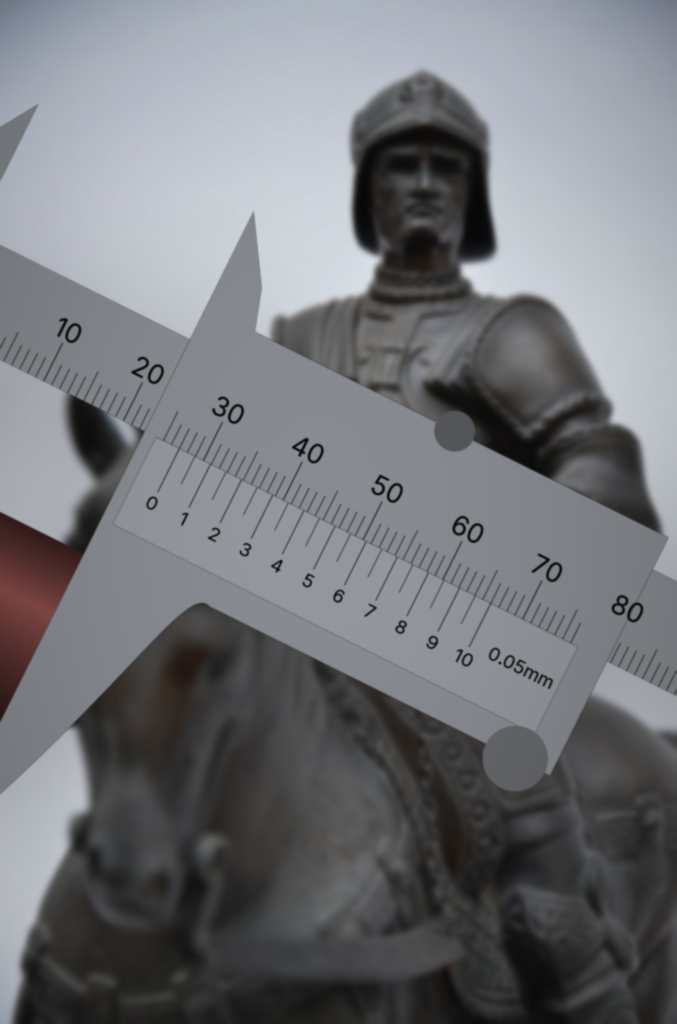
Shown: 27.0; mm
